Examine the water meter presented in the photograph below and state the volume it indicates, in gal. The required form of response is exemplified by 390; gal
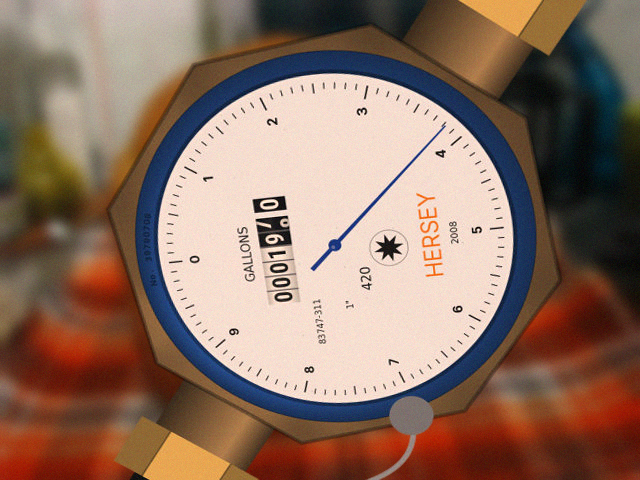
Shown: 1973.8; gal
